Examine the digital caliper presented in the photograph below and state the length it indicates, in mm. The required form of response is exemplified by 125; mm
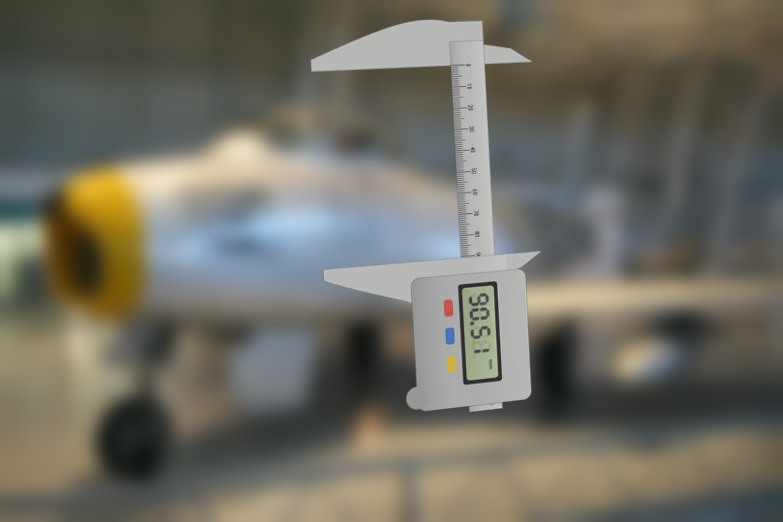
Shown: 90.51; mm
